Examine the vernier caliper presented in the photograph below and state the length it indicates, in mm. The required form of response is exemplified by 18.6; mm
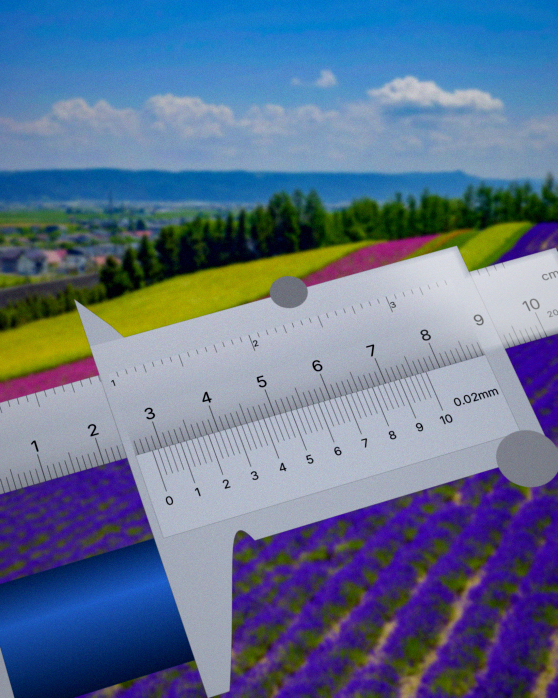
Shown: 28.4; mm
